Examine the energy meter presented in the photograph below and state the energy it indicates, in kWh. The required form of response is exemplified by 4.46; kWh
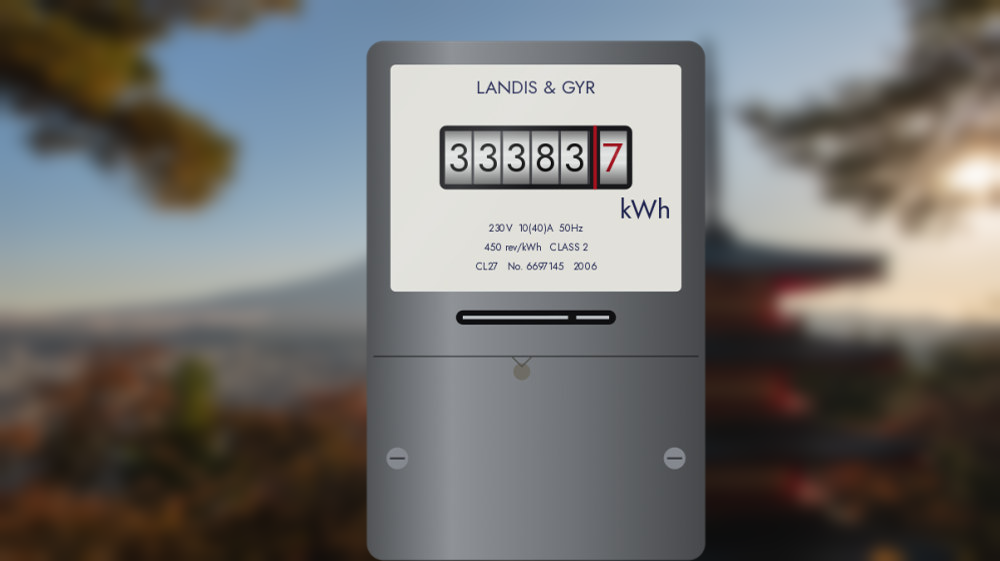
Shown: 33383.7; kWh
